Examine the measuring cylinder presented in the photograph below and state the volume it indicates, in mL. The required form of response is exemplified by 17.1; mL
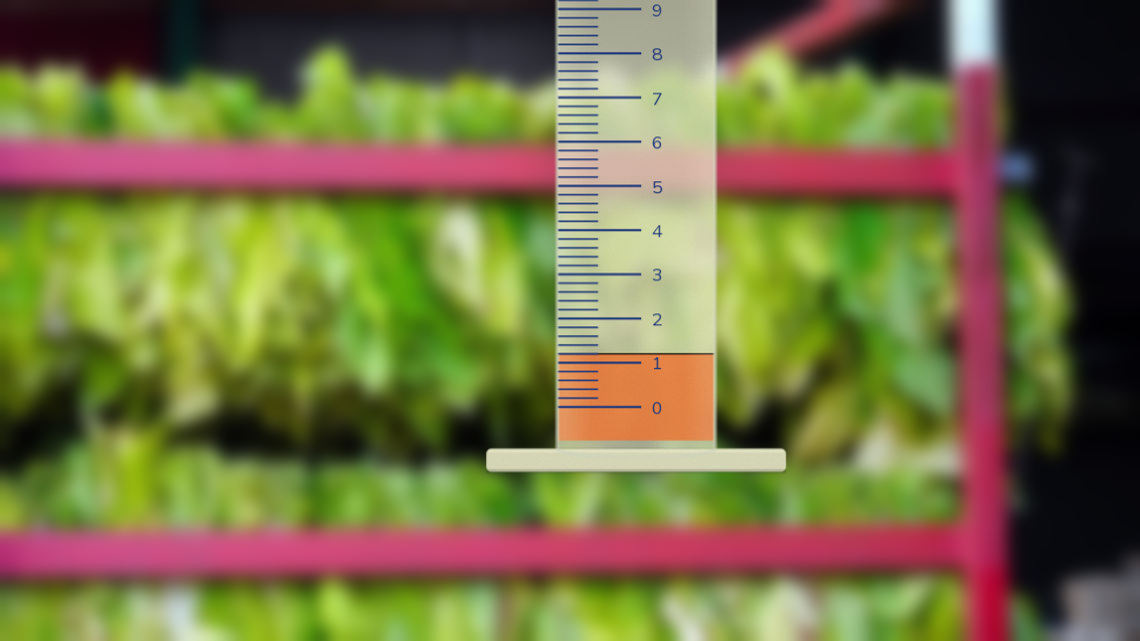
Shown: 1.2; mL
